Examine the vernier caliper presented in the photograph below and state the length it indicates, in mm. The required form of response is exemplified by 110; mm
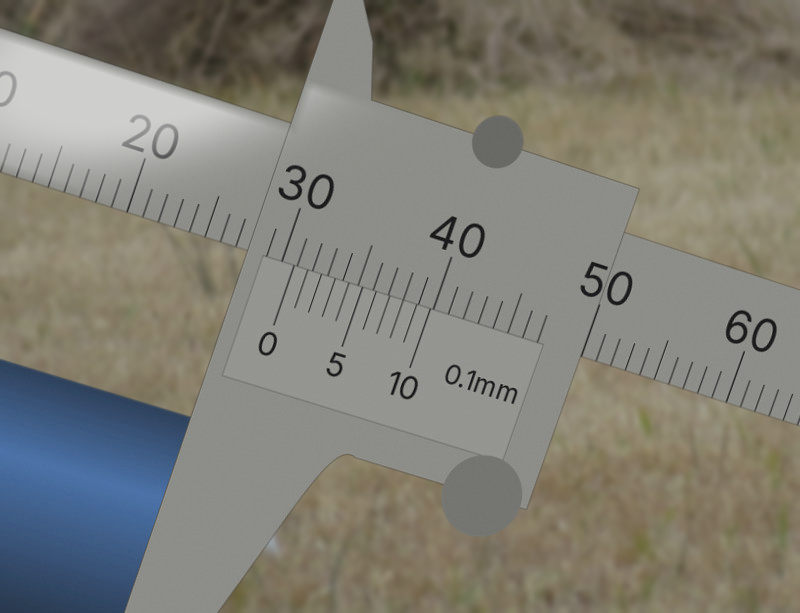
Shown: 30.8; mm
